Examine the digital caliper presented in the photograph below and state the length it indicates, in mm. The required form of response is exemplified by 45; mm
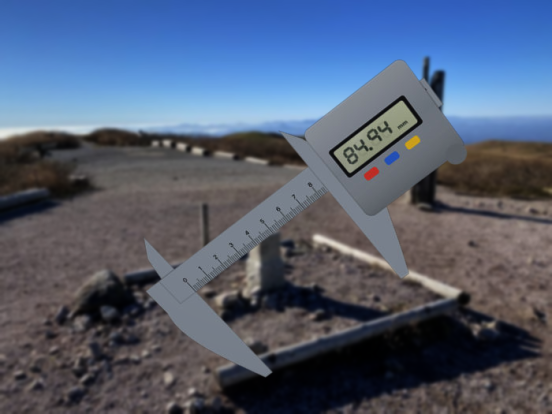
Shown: 84.94; mm
